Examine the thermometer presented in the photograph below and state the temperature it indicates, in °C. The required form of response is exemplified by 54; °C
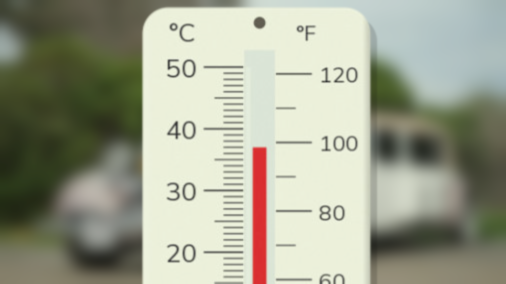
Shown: 37; °C
